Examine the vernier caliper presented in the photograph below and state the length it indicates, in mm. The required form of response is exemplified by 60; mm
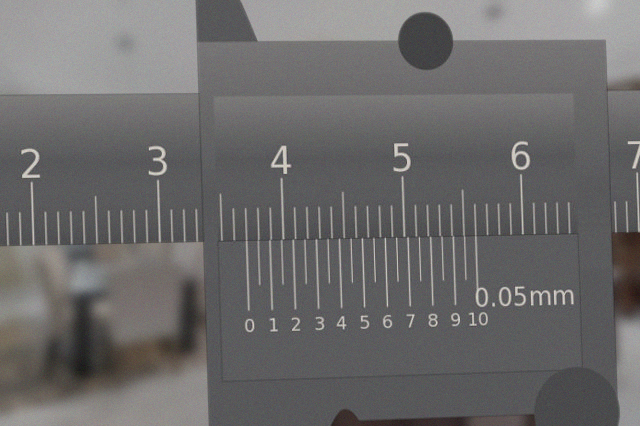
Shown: 37.0; mm
